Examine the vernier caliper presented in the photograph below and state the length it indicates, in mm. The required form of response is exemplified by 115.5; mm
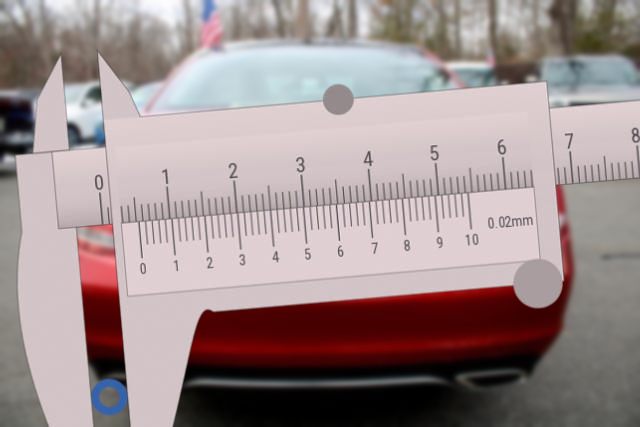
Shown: 5.4; mm
